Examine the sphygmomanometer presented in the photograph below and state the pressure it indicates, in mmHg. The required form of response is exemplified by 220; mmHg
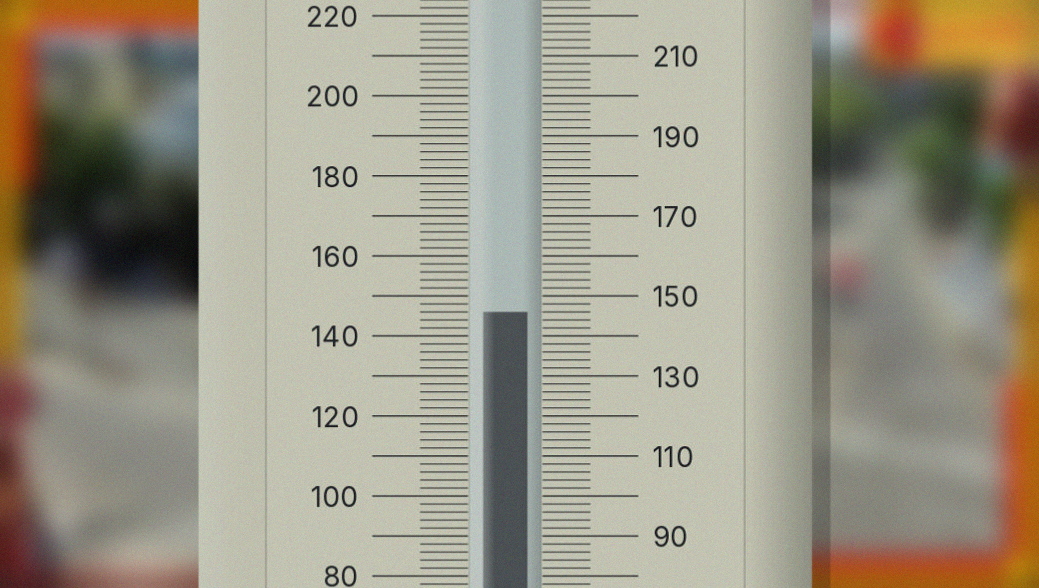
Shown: 146; mmHg
